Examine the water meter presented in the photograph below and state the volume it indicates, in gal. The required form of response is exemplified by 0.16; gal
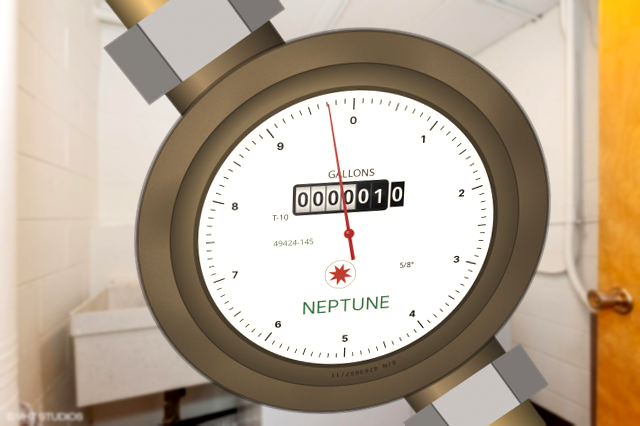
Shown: 9.7; gal
